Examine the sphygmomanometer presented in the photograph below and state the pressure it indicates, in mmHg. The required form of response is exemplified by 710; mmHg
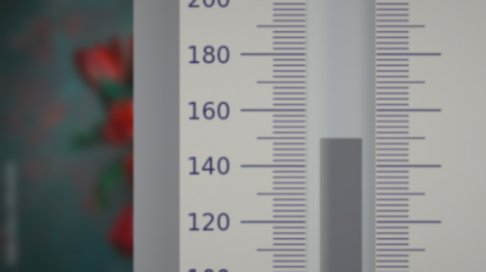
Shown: 150; mmHg
